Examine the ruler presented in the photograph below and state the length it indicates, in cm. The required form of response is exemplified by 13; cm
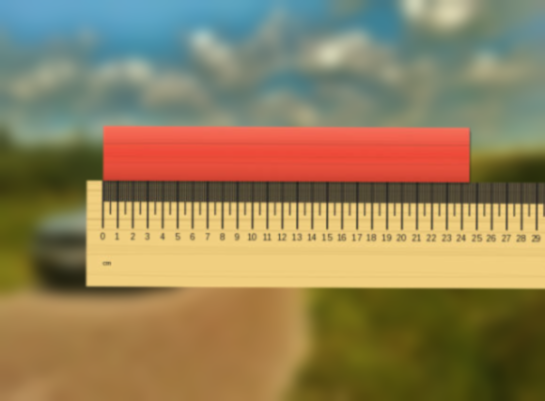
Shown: 24.5; cm
